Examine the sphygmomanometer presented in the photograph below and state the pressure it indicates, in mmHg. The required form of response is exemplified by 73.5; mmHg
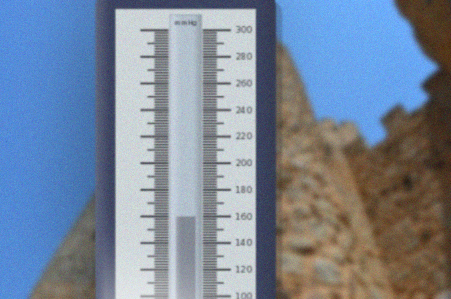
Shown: 160; mmHg
